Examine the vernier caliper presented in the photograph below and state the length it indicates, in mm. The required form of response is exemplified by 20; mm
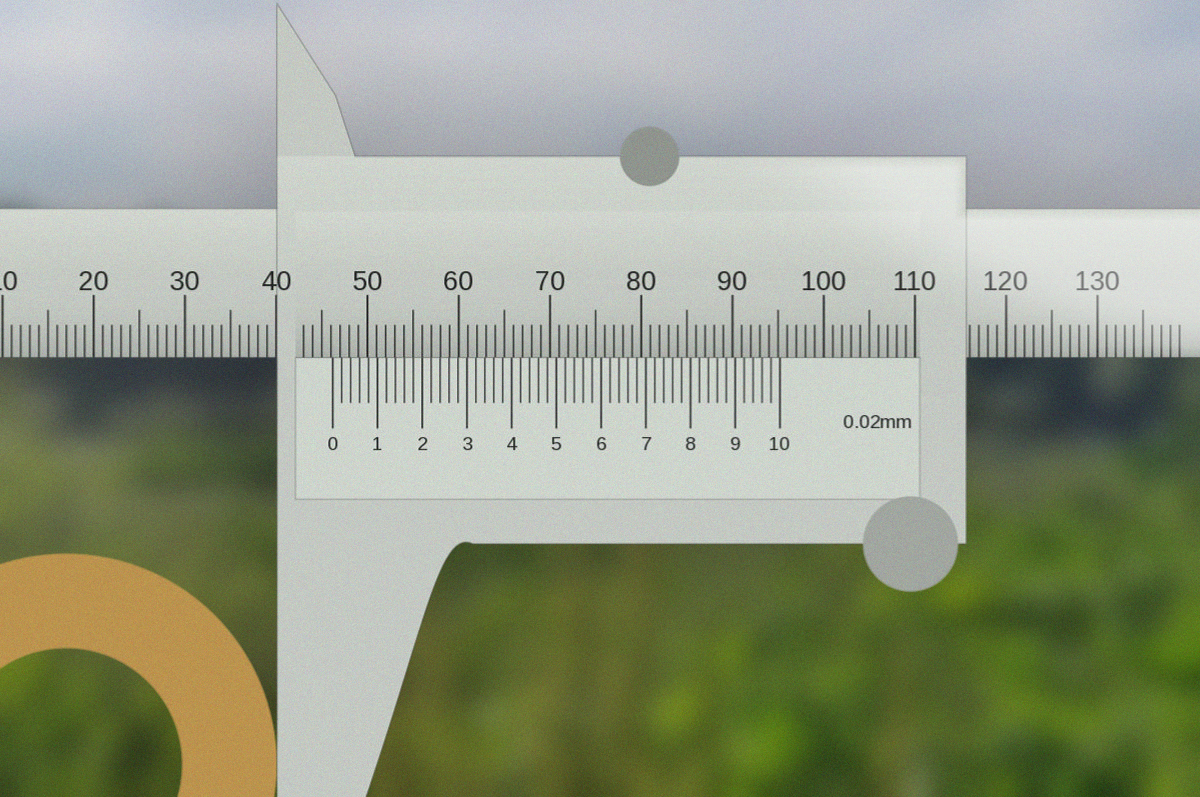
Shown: 46.2; mm
